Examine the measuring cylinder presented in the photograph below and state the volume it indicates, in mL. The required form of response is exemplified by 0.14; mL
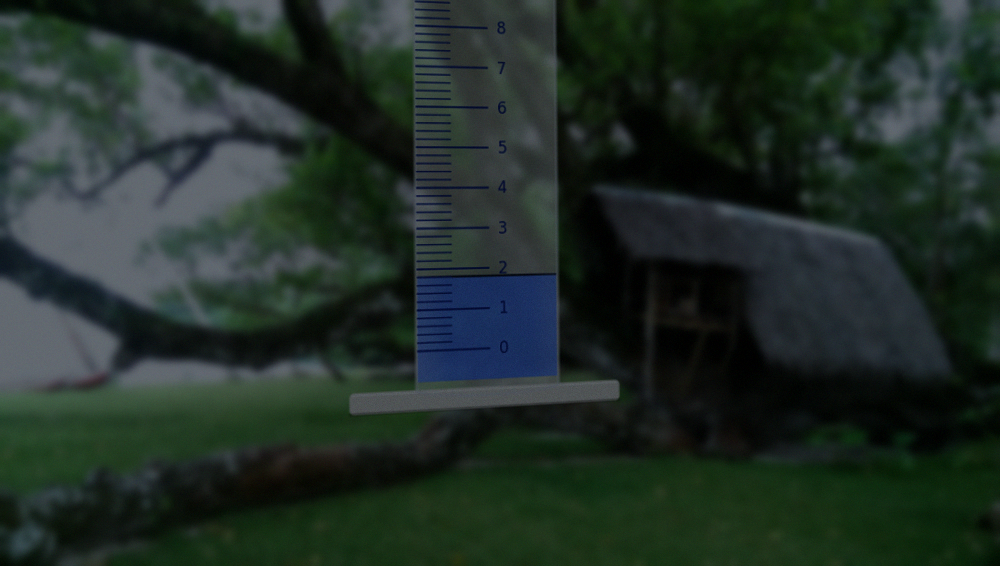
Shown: 1.8; mL
